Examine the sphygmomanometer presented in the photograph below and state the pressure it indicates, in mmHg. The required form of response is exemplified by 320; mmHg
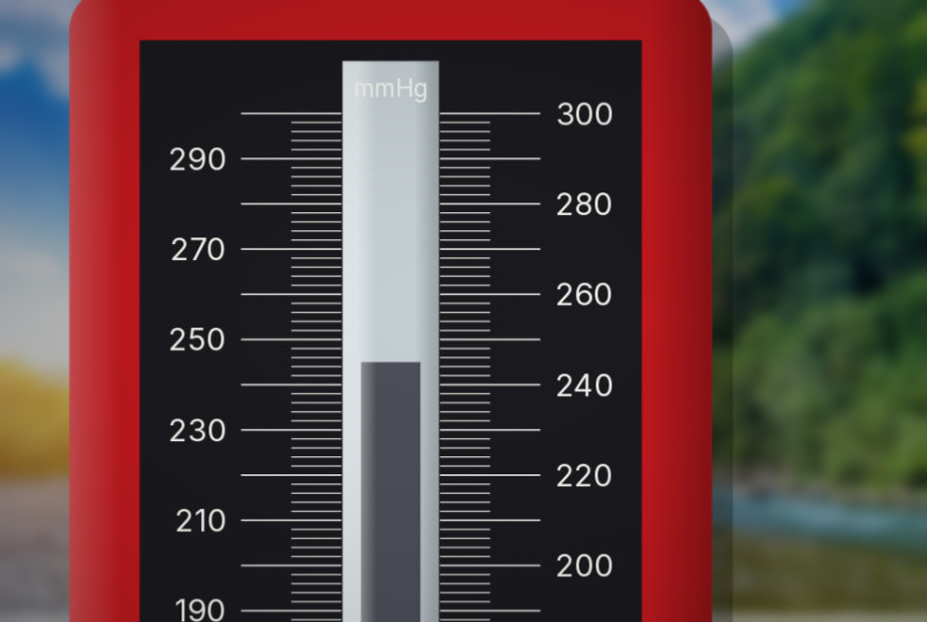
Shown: 245; mmHg
